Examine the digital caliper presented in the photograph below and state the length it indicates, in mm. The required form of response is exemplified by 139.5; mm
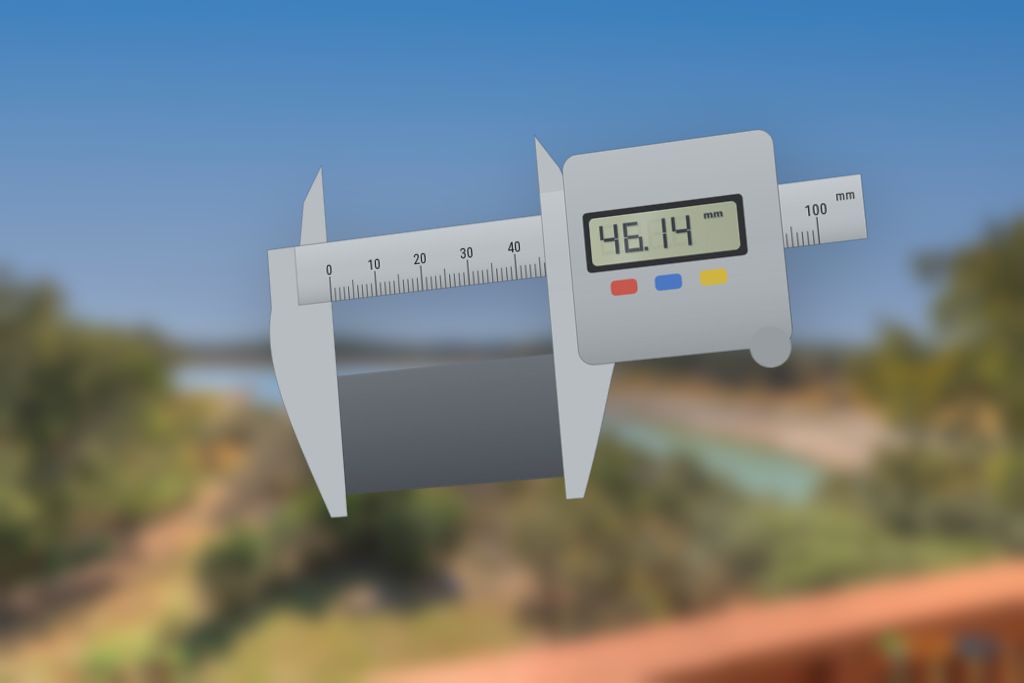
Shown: 46.14; mm
